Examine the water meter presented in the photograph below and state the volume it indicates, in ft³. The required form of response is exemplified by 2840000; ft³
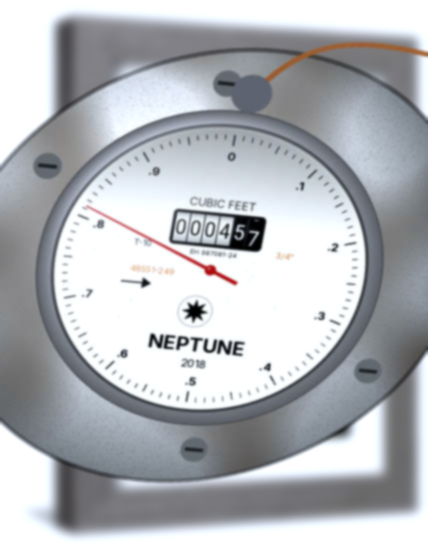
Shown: 456.81; ft³
